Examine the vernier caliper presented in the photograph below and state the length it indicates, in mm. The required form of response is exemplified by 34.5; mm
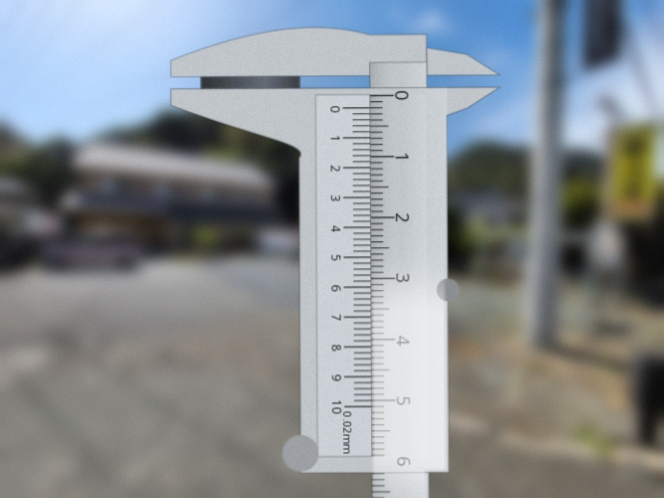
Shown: 2.0; mm
